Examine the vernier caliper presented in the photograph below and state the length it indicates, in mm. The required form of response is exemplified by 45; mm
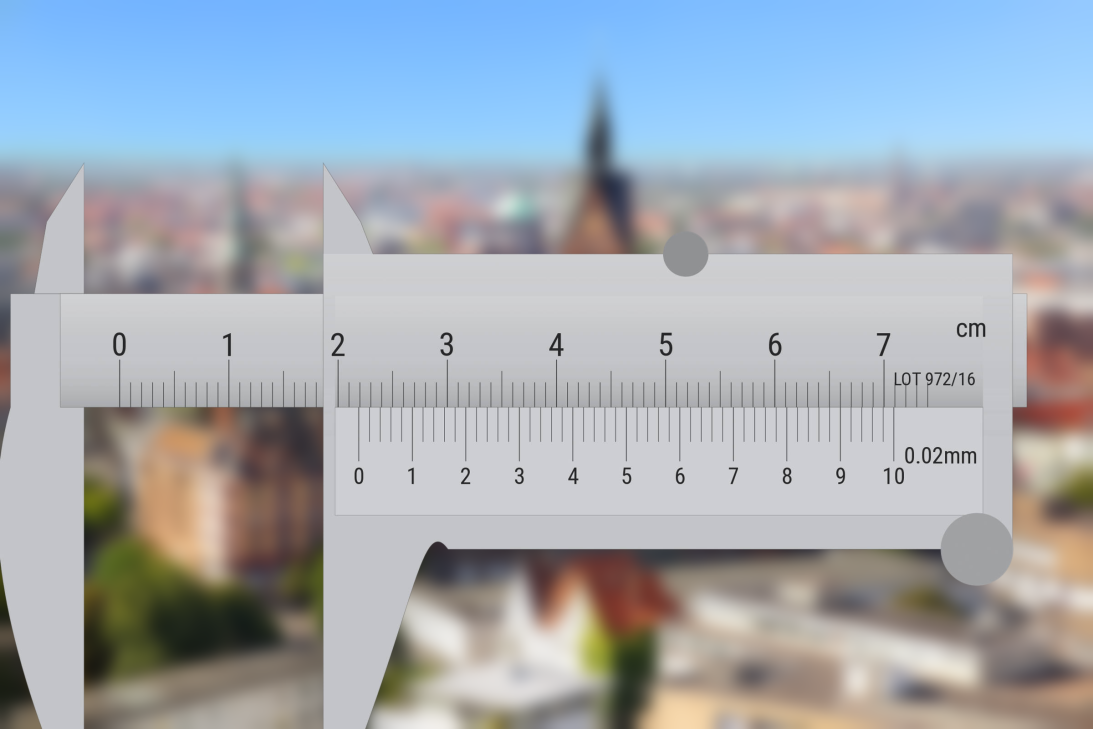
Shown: 21.9; mm
